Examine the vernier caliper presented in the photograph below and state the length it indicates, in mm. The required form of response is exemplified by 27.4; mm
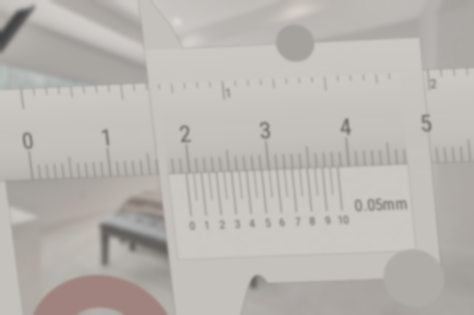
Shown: 19.6; mm
